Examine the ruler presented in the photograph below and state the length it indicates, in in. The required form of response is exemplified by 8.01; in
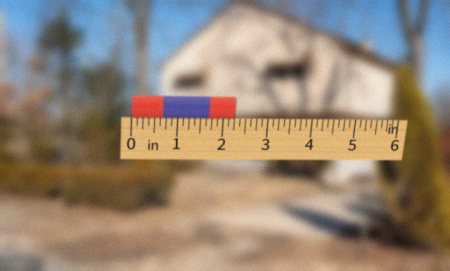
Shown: 2.25; in
